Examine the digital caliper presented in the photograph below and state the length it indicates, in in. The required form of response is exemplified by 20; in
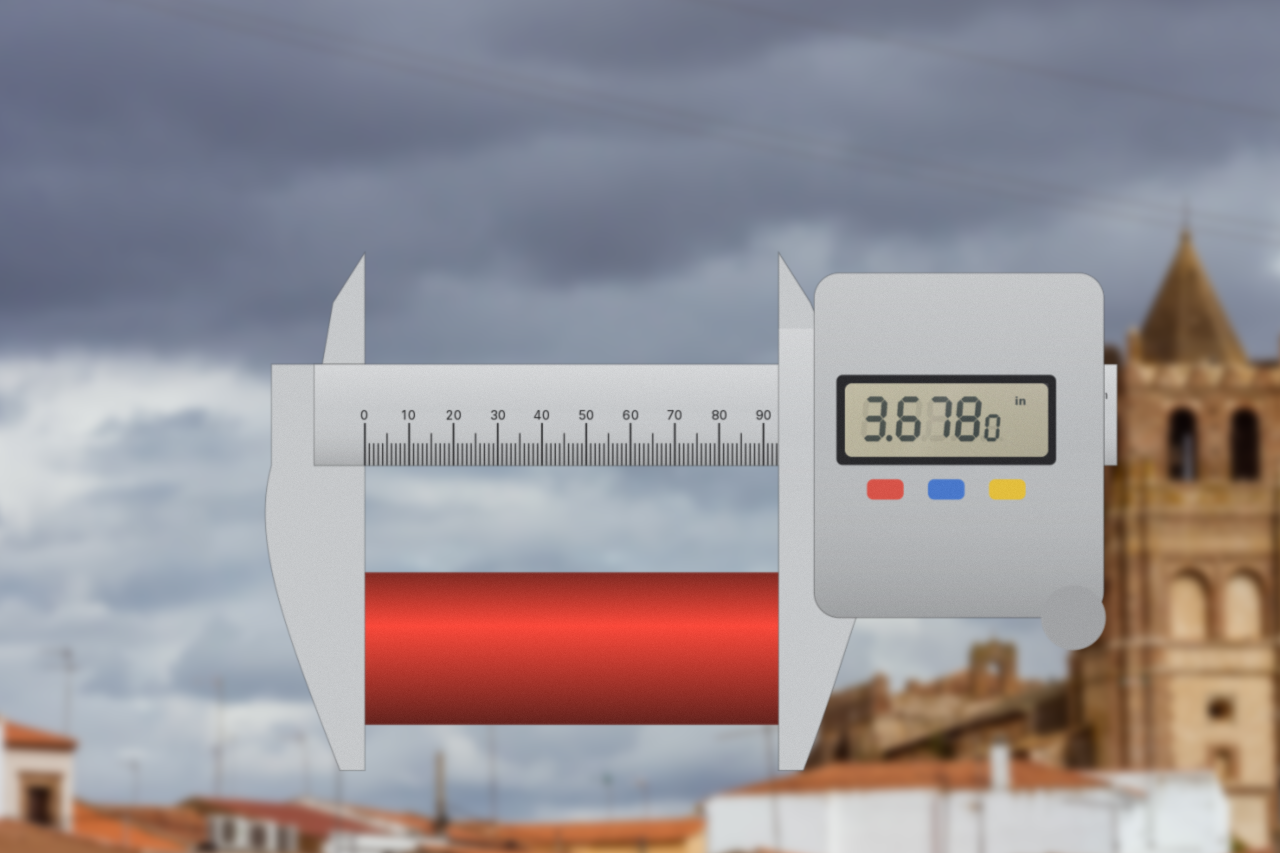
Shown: 3.6780; in
